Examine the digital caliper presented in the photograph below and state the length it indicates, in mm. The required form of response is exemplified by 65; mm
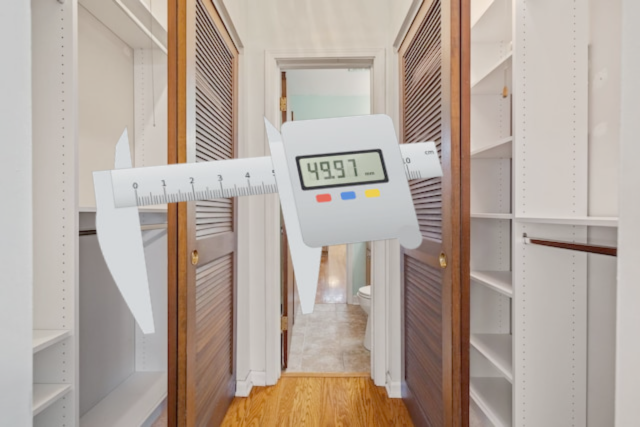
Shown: 49.97; mm
